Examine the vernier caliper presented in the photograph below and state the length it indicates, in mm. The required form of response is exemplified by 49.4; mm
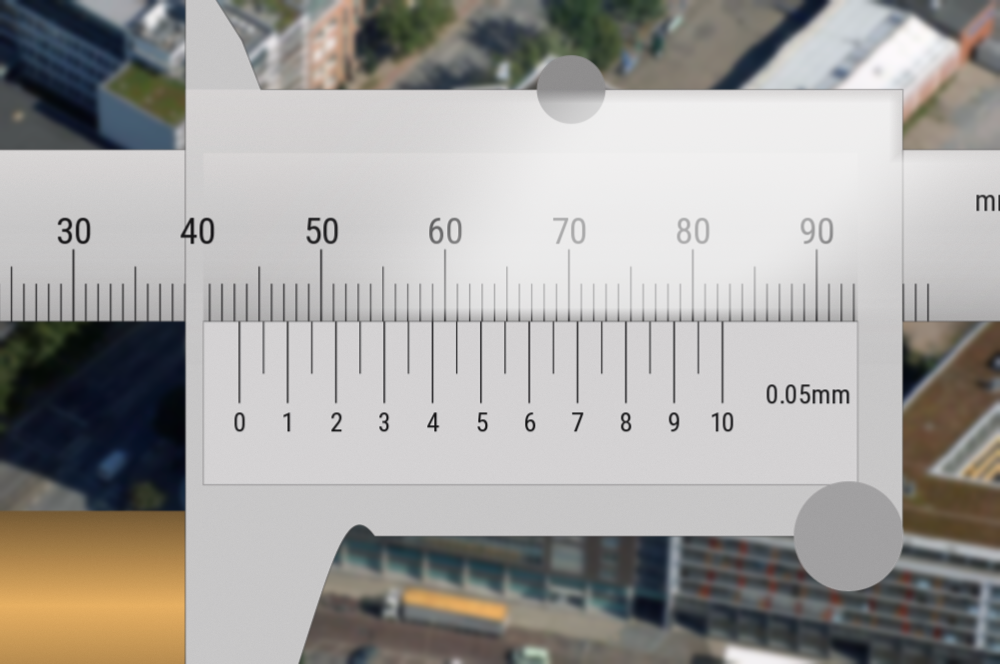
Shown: 43.4; mm
